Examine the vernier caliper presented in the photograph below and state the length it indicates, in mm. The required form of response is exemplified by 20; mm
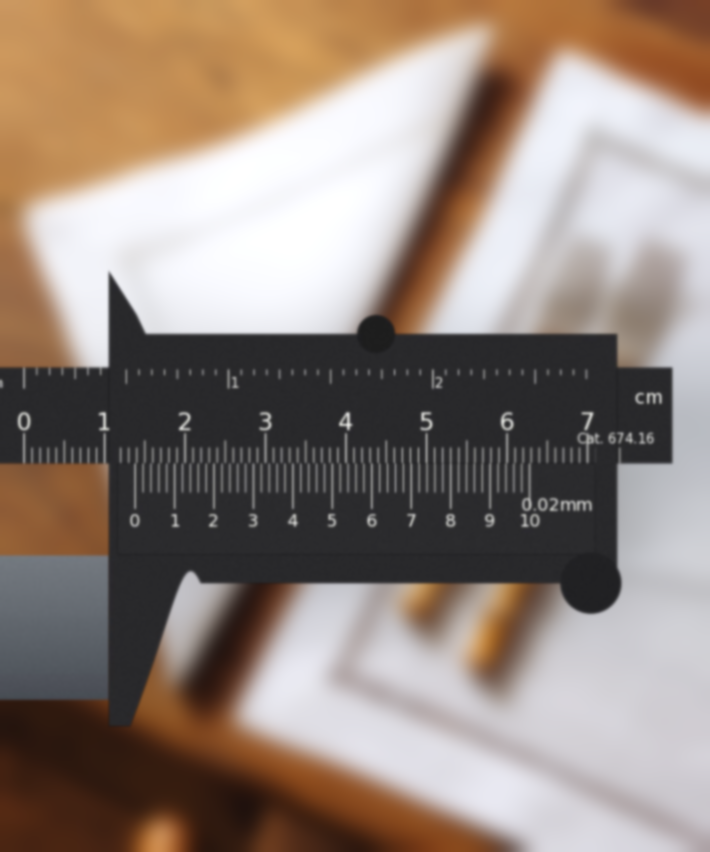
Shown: 13.8; mm
